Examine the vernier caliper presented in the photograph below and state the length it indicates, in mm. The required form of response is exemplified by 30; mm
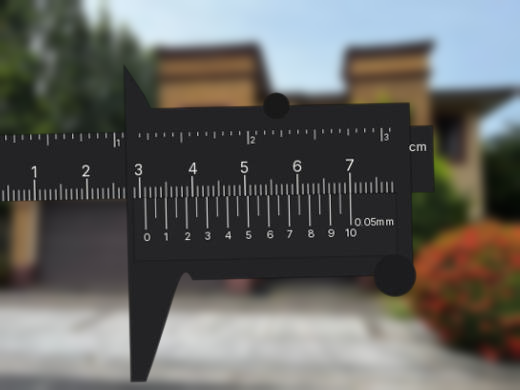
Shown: 31.0; mm
